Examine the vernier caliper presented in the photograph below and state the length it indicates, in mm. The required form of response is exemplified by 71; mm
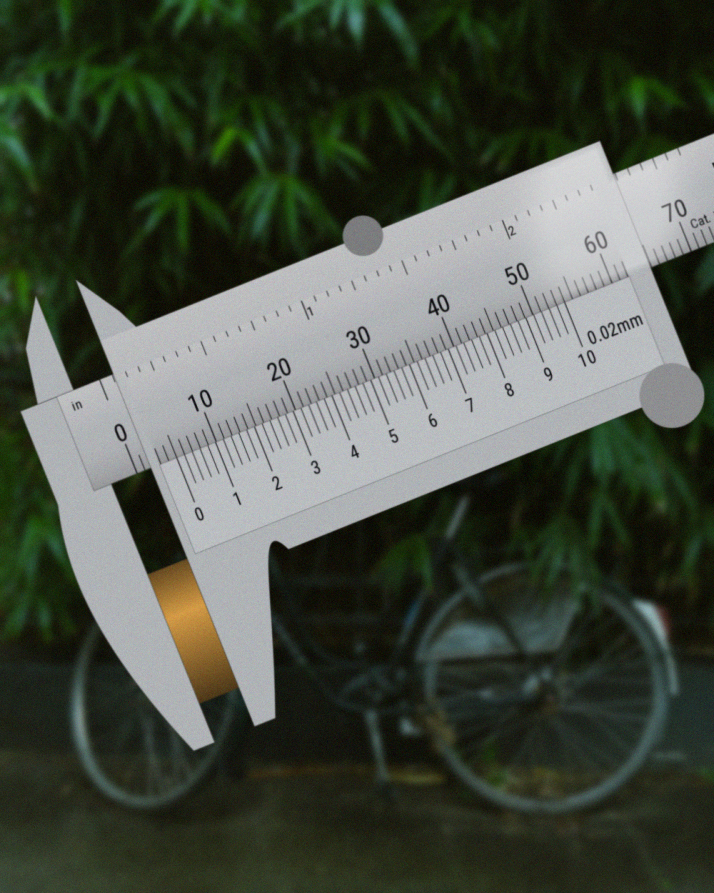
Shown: 5.0; mm
